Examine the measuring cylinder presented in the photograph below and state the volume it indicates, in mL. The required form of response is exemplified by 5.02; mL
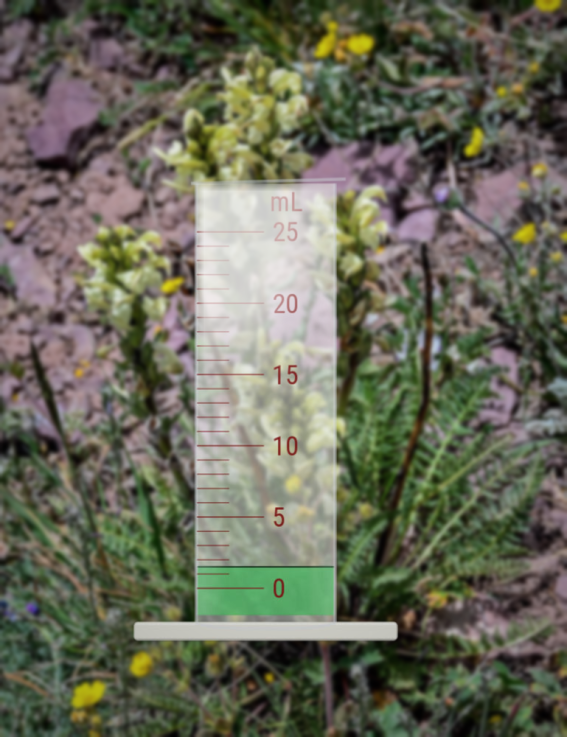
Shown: 1.5; mL
